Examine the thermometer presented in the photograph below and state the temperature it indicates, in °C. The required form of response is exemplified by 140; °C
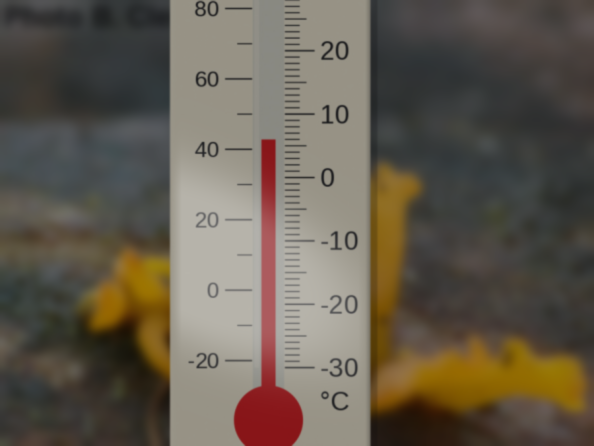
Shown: 6; °C
